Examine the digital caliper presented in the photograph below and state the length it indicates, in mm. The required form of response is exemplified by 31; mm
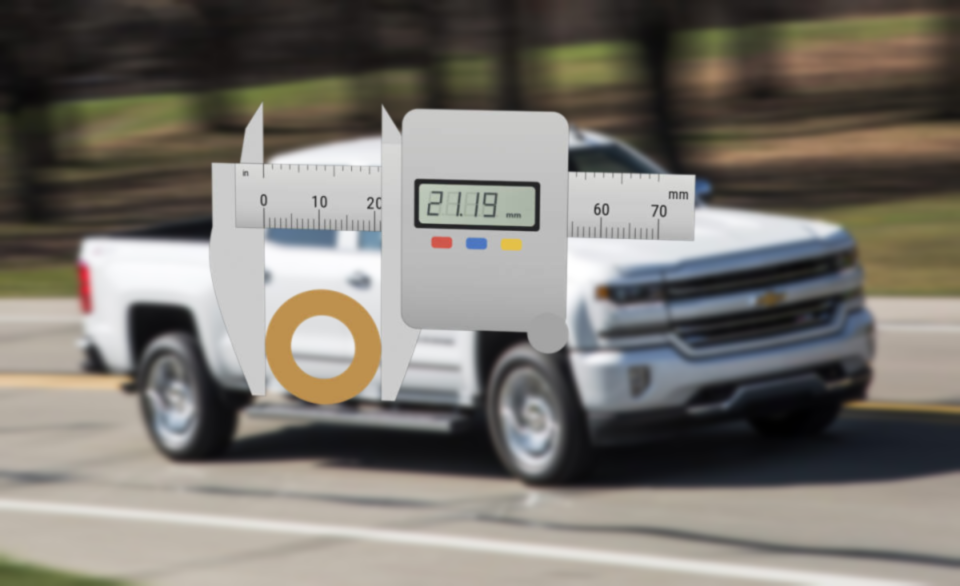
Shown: 21.19; mm
